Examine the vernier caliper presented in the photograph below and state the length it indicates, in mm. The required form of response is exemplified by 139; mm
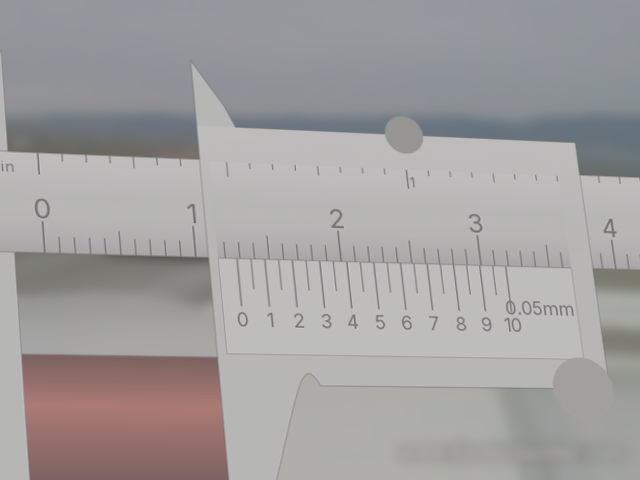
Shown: 12.8; mm
